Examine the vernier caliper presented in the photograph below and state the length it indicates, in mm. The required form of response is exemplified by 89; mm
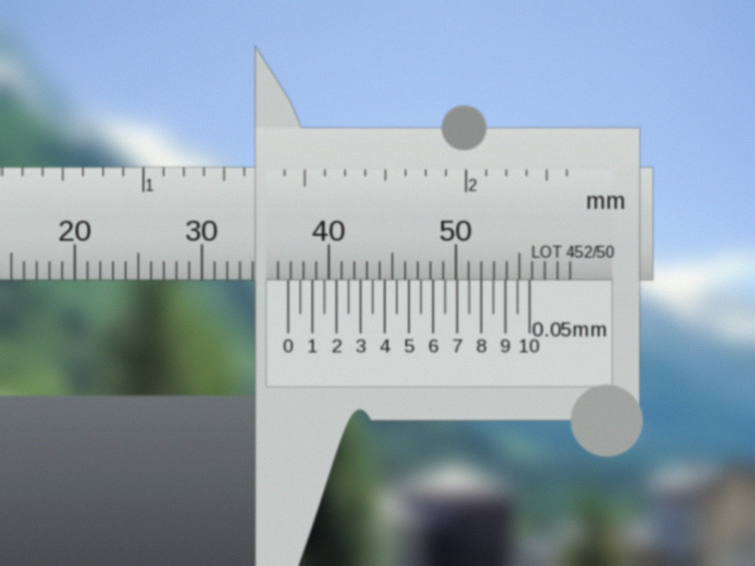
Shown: 36.8; mm
